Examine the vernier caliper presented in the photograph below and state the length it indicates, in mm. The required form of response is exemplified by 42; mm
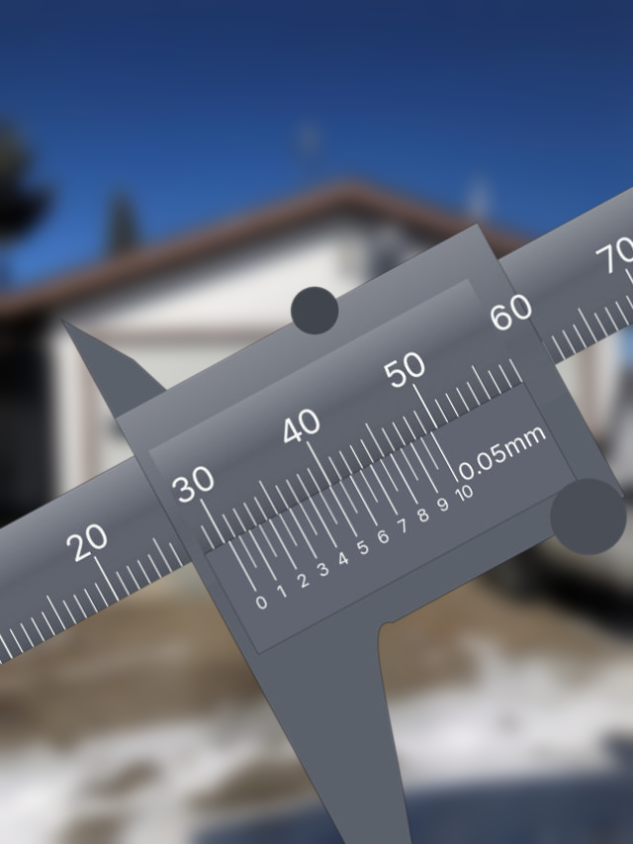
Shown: 30.4; mm
